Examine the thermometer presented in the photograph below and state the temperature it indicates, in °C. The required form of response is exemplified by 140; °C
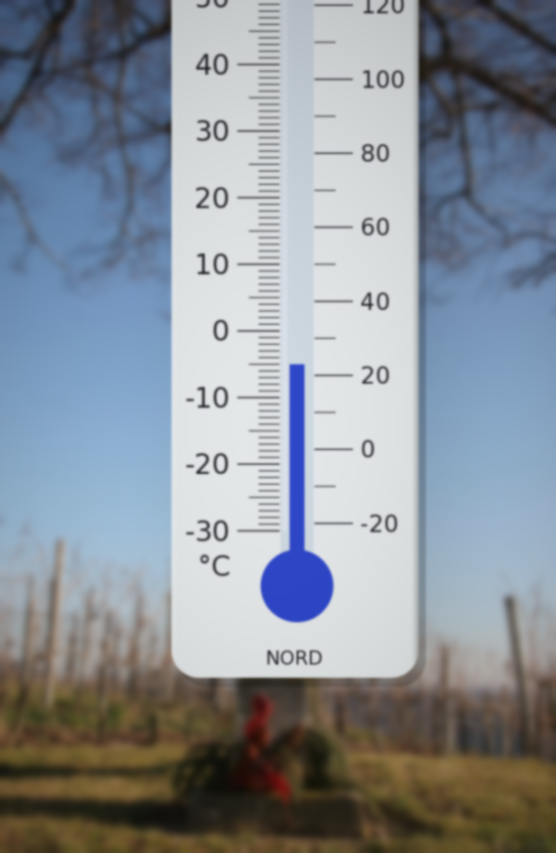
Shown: -5; °C
